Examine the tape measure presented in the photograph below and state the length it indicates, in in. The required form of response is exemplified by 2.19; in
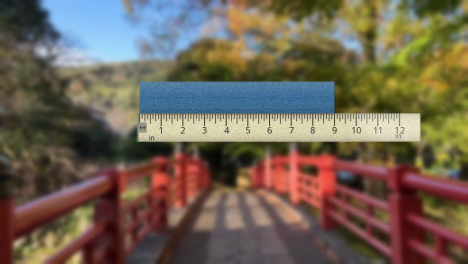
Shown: 9; in
